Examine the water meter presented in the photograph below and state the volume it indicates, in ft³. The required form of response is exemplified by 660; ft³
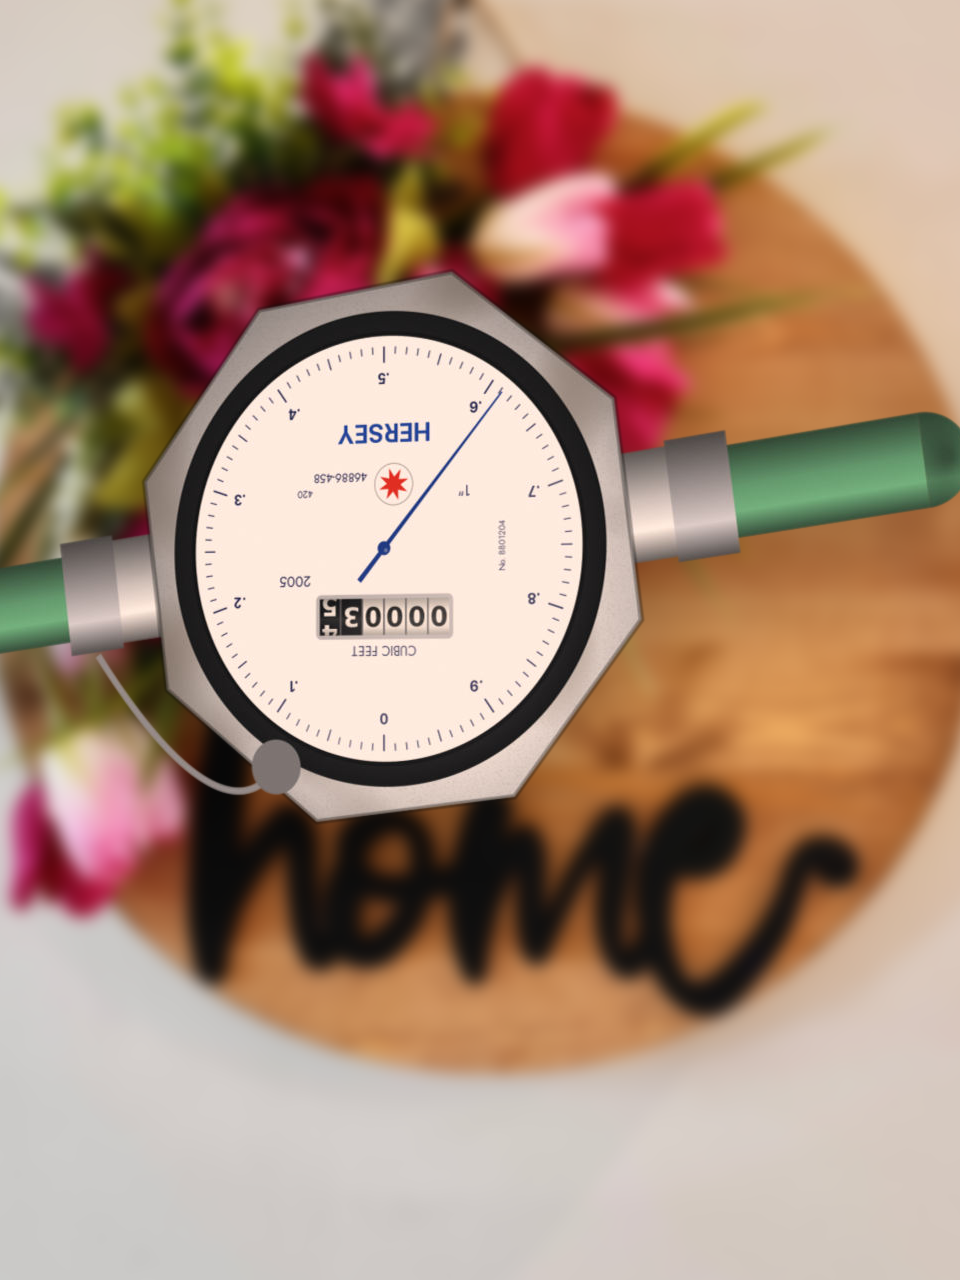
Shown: 34.61; ft³
